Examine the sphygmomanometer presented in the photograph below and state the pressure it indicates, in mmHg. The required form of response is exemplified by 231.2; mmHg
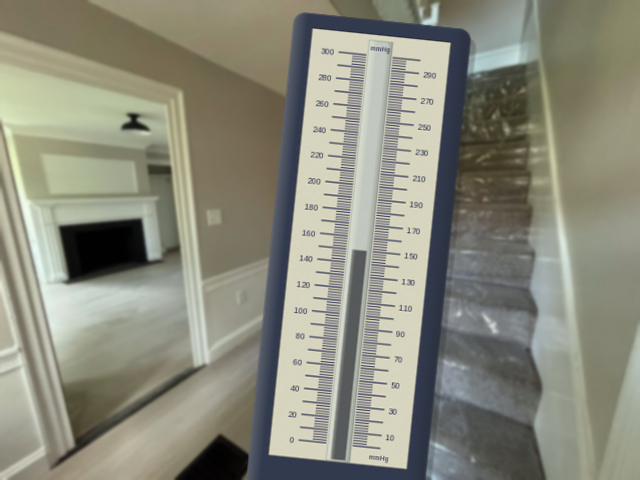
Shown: 150; mmHg
